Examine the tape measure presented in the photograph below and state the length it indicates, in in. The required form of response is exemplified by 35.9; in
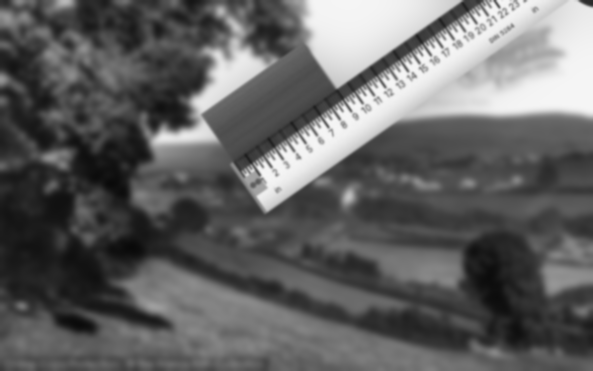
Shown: 9; in
